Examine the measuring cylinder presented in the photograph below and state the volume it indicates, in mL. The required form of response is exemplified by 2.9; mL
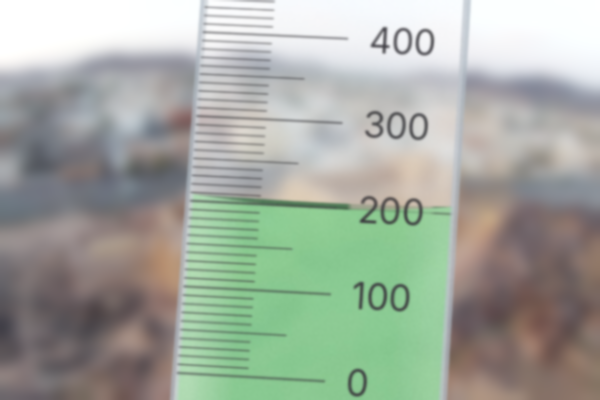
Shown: 200; mL
